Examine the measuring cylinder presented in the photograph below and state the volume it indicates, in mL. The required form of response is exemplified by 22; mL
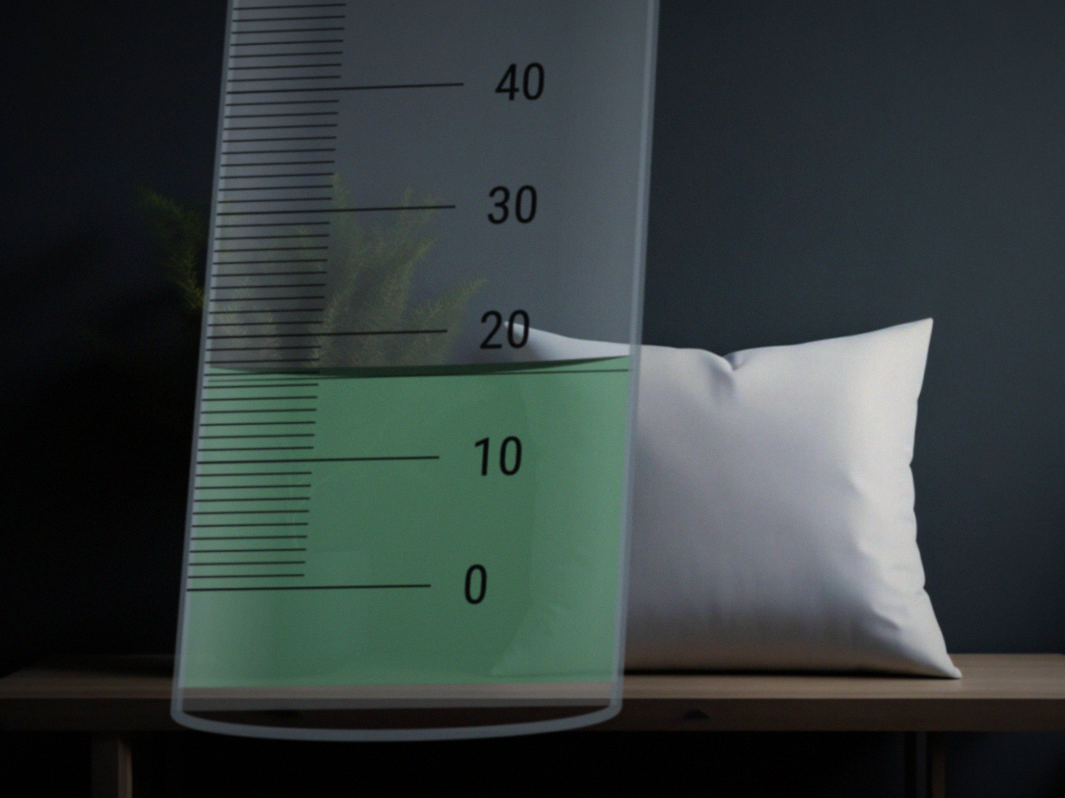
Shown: 16.5; mL
